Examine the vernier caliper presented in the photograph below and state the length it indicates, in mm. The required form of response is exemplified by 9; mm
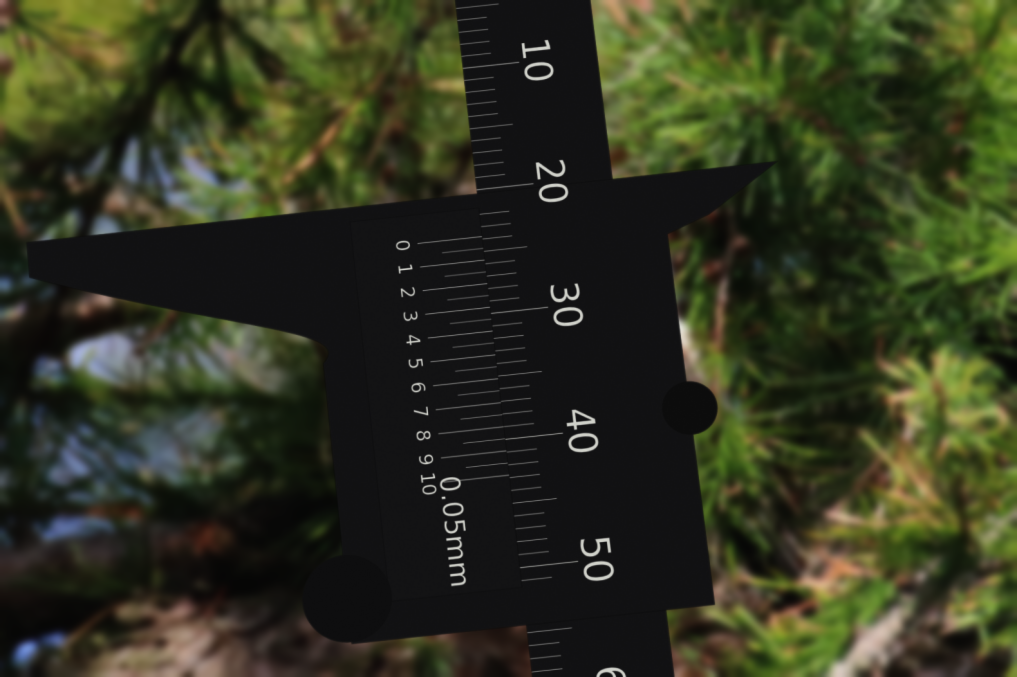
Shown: 23.8; mm
